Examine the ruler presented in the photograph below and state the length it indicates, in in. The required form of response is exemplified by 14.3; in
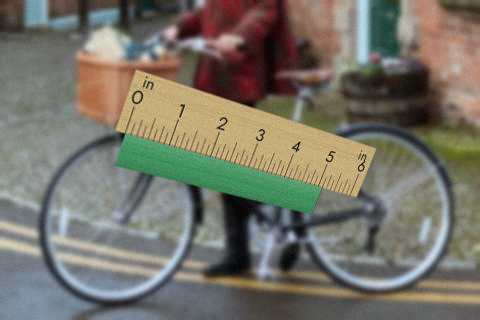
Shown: 5.125; in
